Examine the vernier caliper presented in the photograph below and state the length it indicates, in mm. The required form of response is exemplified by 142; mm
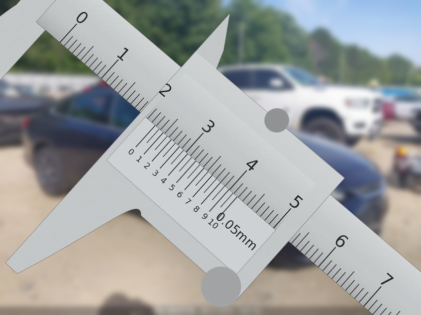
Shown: 22.8; mm
